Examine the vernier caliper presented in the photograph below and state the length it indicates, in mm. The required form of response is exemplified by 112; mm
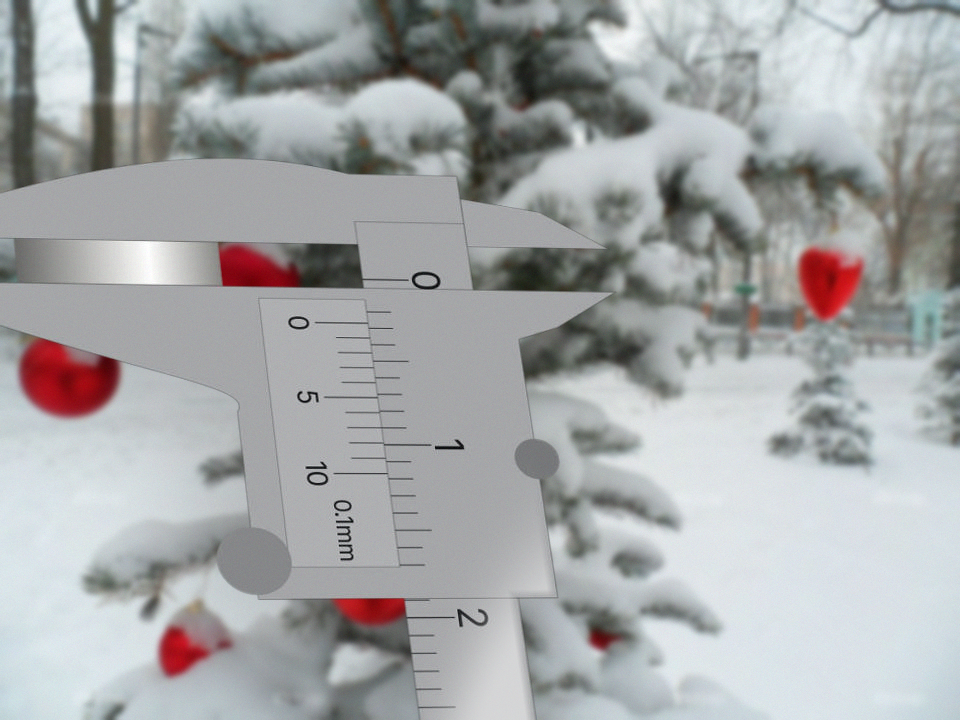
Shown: 2.7; mm
